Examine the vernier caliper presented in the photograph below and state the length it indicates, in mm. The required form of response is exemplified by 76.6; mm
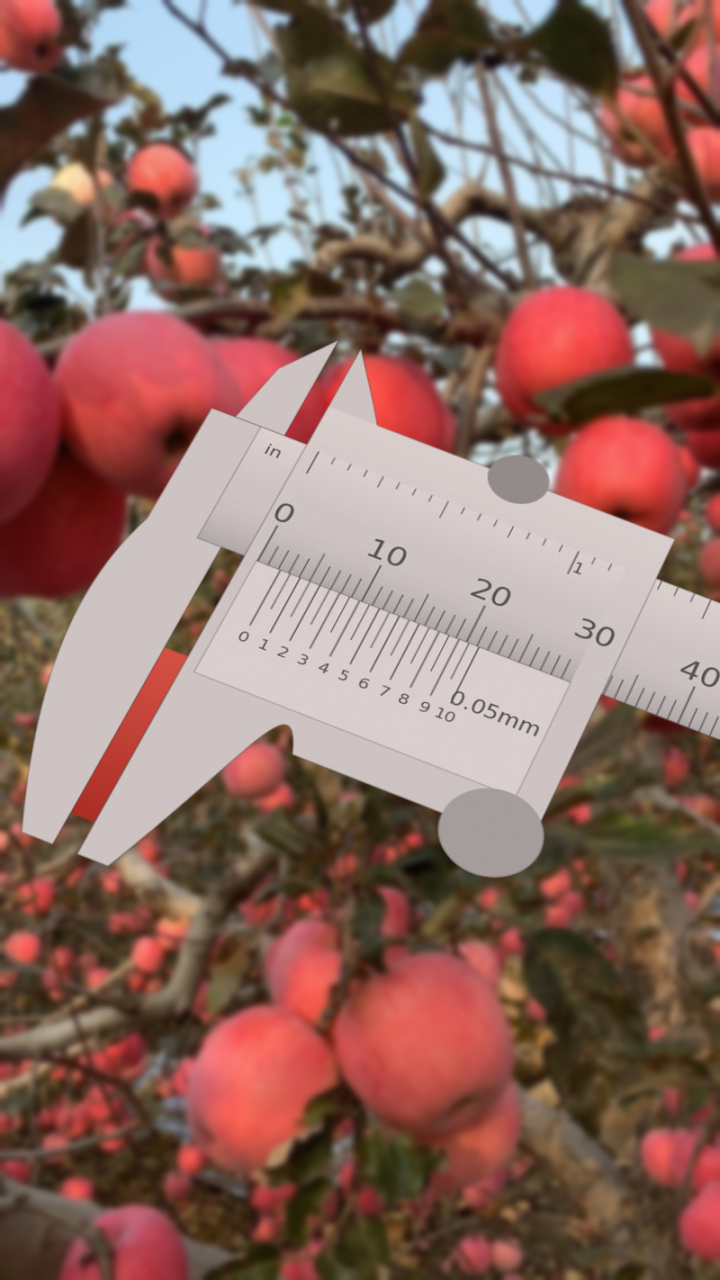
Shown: 2.2; mm
